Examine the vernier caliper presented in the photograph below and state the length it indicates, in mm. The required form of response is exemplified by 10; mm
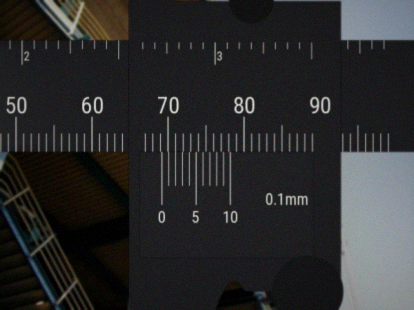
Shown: 69.2; mm
